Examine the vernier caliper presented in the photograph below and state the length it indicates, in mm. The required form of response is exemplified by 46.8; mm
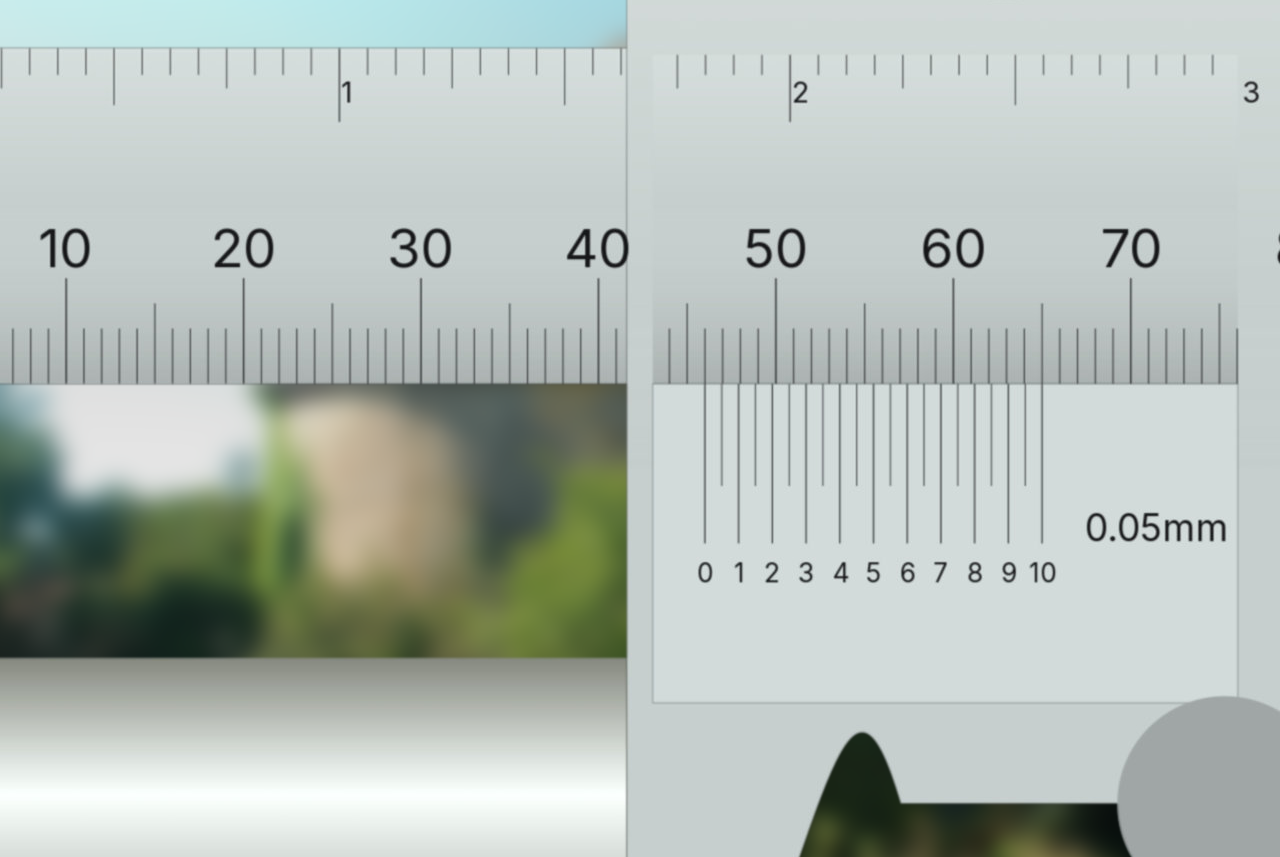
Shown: 46.0; mm
